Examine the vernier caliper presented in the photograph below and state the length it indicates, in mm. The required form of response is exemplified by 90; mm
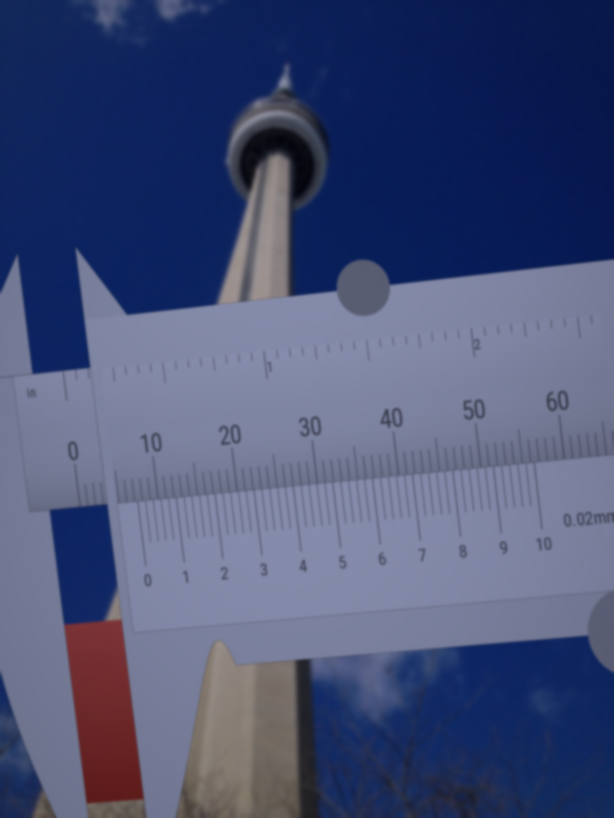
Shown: 7.4; mm
